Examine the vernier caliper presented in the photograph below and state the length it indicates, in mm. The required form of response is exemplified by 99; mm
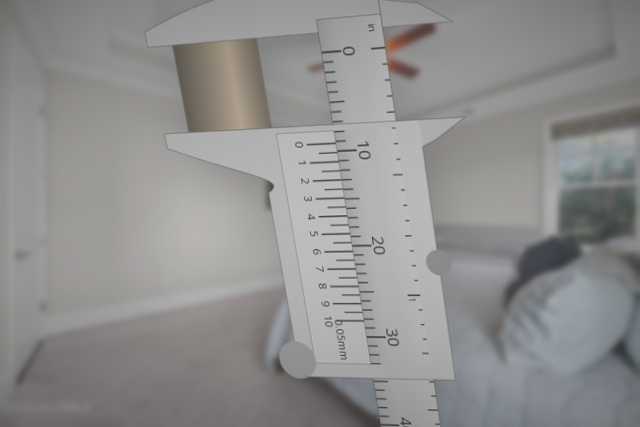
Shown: 9.2; mm
